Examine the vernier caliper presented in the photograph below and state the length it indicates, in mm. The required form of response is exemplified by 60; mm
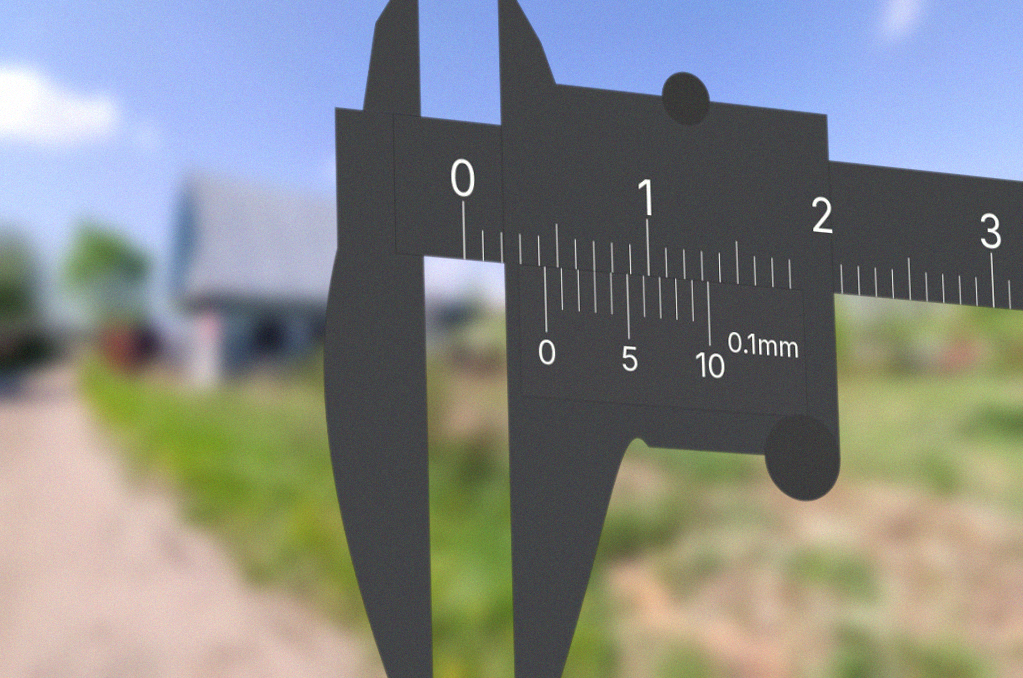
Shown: 4.3; mm
